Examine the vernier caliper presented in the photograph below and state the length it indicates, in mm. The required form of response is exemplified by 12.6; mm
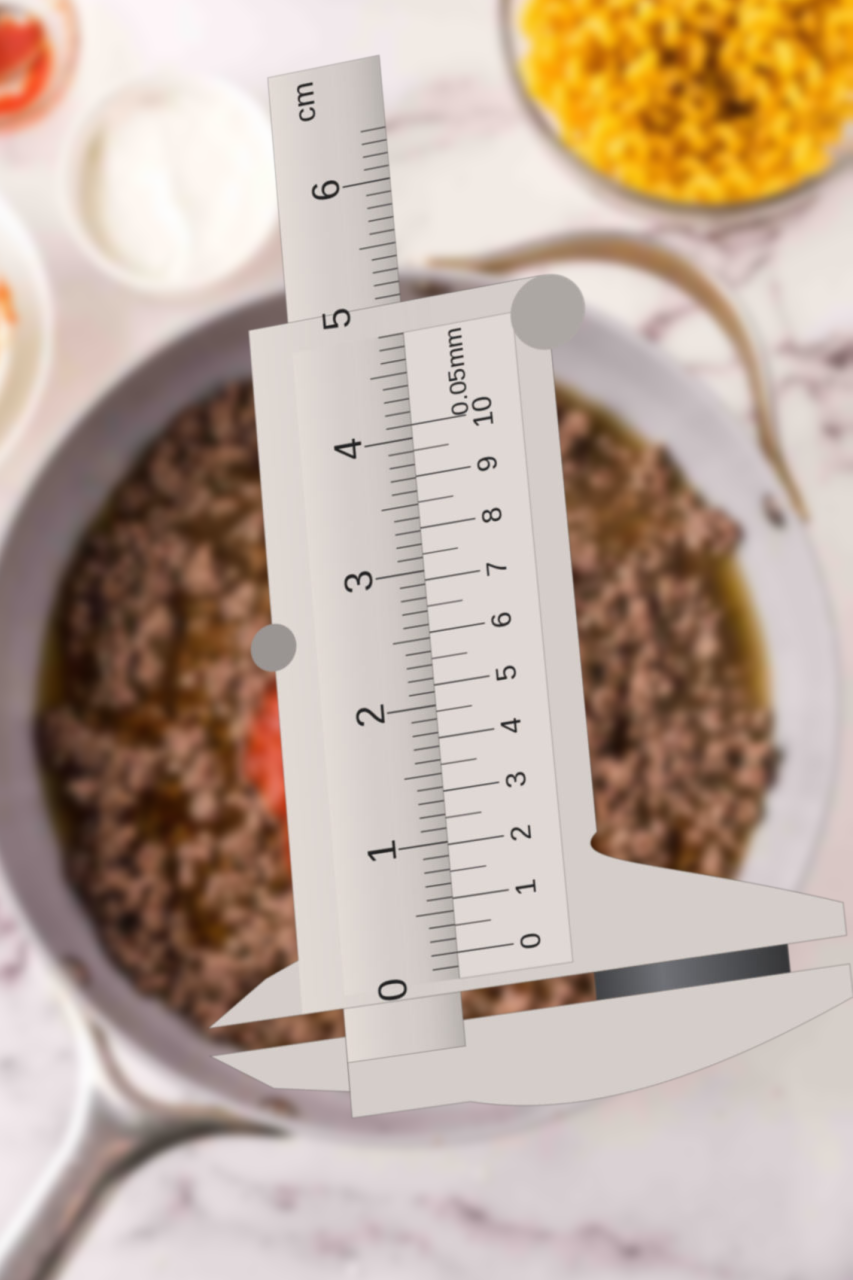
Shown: 2.0; mm
